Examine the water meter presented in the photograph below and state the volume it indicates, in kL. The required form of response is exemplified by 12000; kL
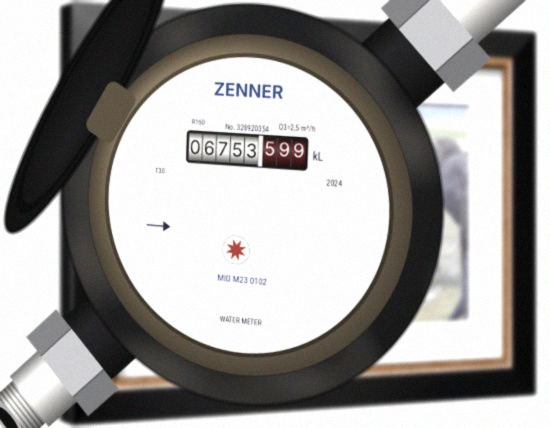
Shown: 6753.599; kL
